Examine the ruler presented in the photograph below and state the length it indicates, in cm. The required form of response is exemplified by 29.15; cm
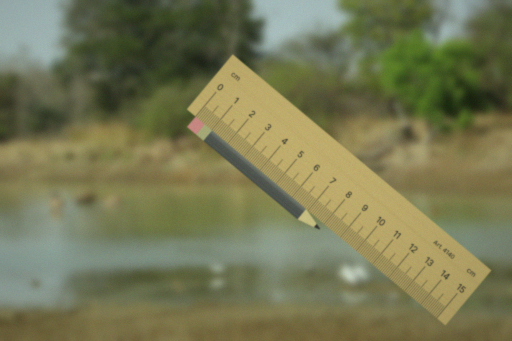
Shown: 8; cm
